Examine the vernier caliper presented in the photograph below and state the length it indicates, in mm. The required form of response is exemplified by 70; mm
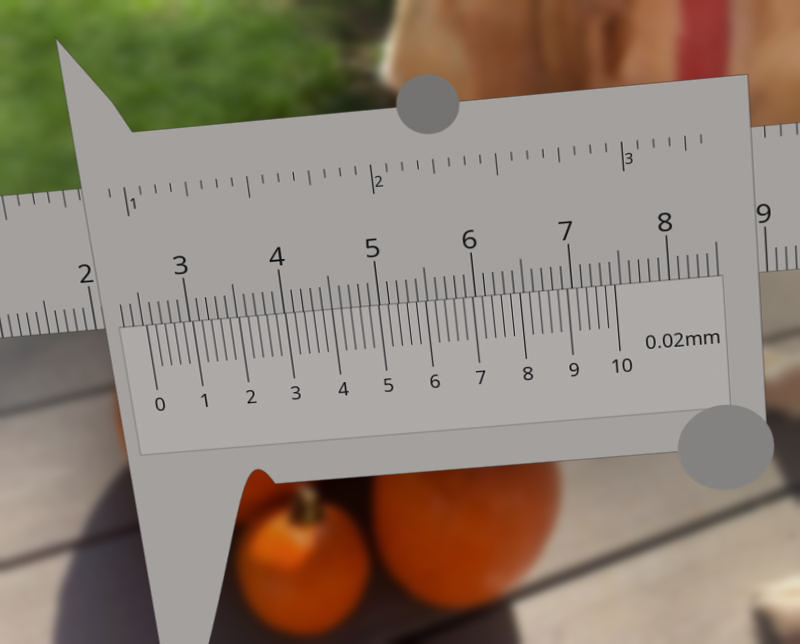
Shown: 25.4; mm
